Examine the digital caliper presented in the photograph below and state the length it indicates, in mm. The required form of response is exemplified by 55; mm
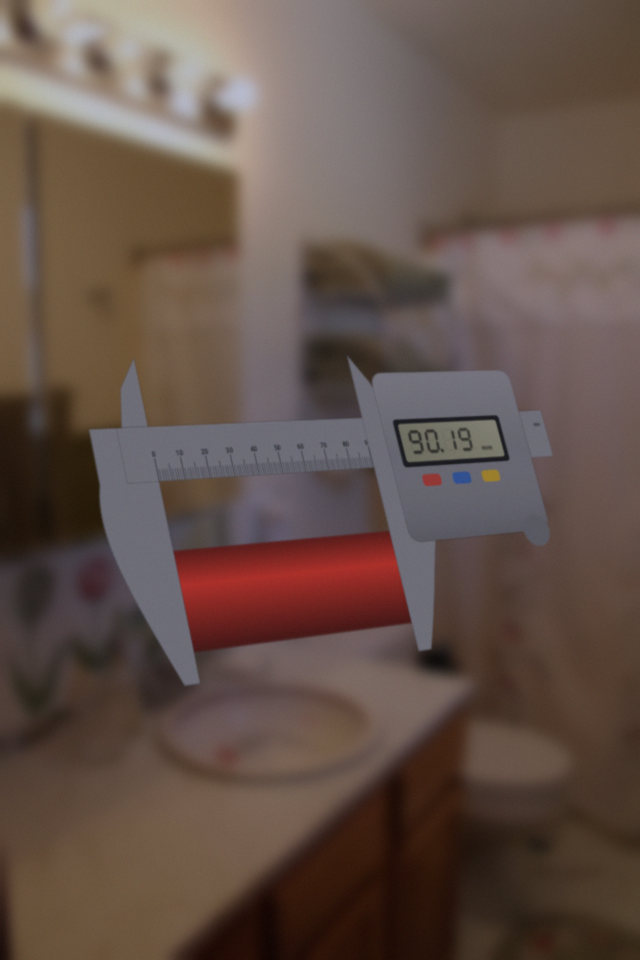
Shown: 90.19; mm
